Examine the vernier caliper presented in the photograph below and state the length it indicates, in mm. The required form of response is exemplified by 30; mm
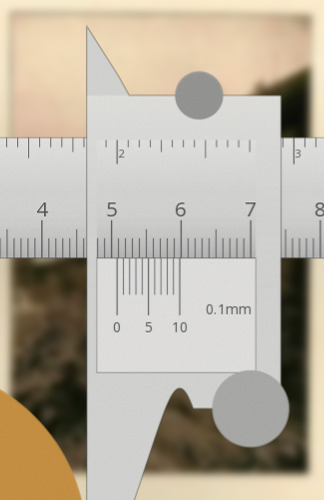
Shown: 50.8; mm
